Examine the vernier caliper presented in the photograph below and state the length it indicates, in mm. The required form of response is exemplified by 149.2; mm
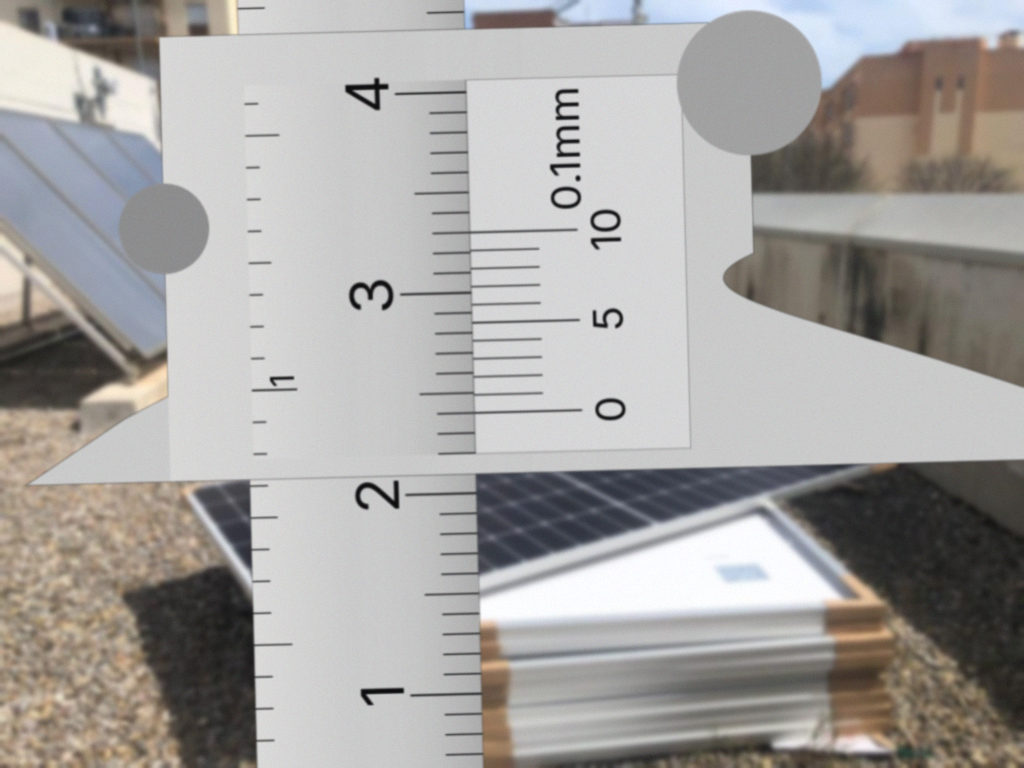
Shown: 24.0; mm
